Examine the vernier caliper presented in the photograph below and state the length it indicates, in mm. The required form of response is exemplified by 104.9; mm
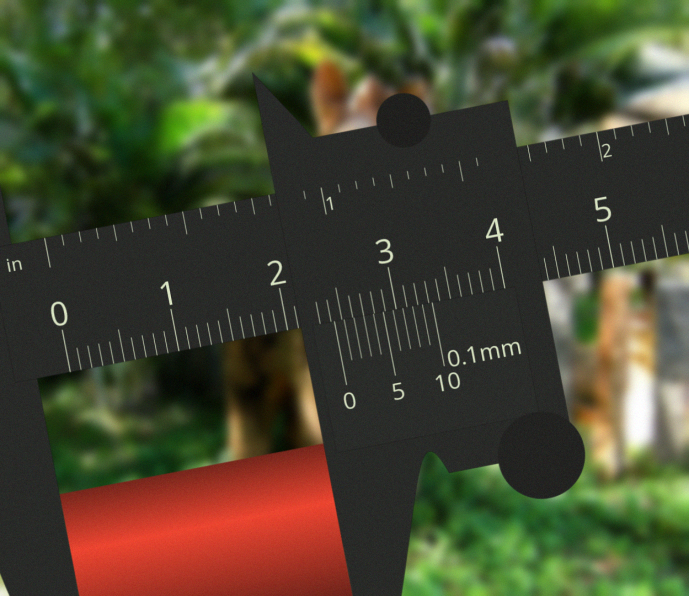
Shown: 24.3; mm
